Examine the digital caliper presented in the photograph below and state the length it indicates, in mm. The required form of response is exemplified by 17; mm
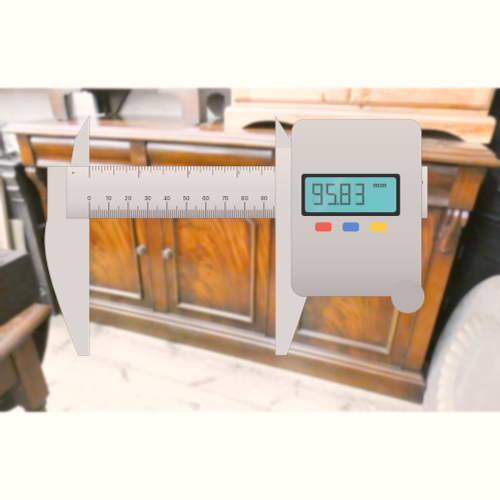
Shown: 95.83; mm
